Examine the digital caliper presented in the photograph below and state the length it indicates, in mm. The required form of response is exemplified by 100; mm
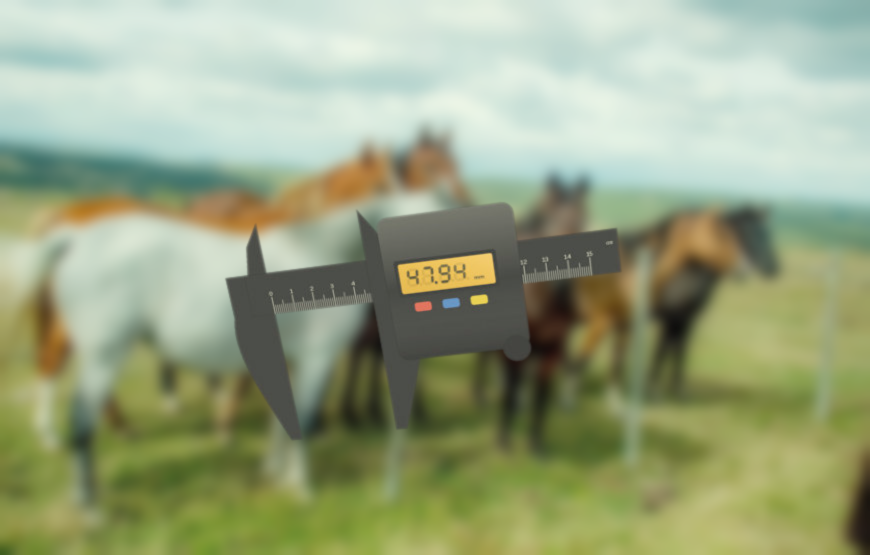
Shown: 47.94; mm
